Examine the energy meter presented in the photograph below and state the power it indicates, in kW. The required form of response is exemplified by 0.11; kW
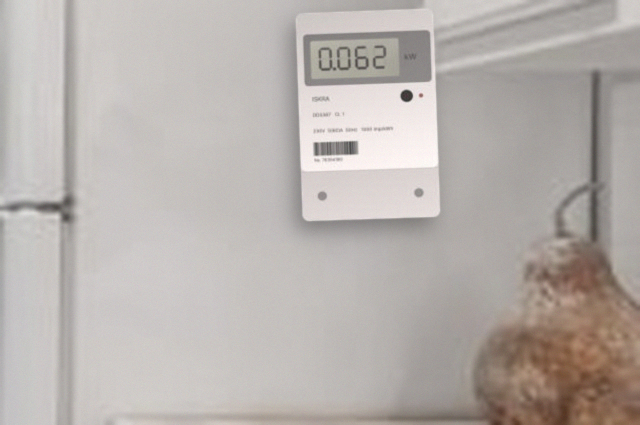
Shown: 0.062; kW
